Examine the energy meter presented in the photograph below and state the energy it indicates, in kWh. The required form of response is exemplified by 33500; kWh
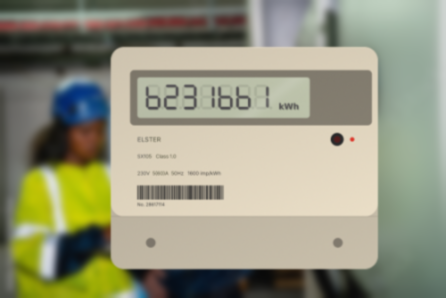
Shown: 6231661; kWh
